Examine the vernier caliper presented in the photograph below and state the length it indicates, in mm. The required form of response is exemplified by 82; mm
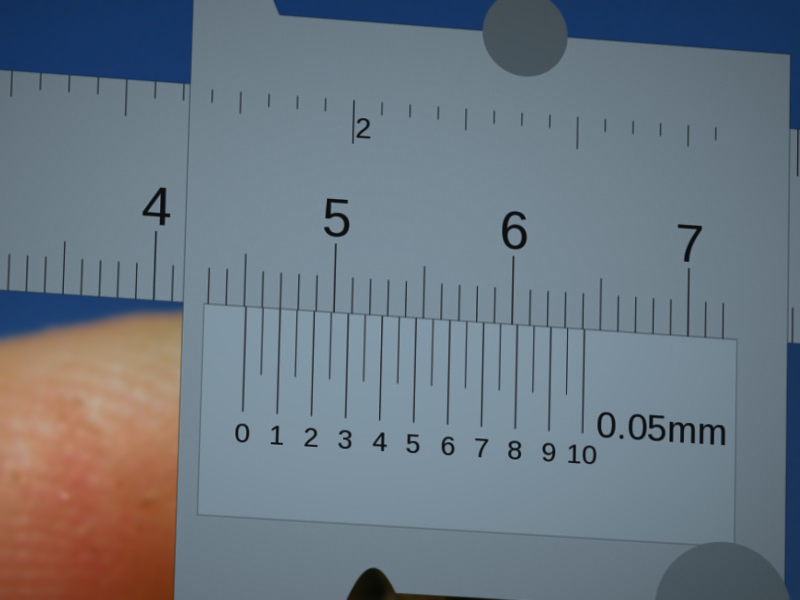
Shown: 45.1; mm
